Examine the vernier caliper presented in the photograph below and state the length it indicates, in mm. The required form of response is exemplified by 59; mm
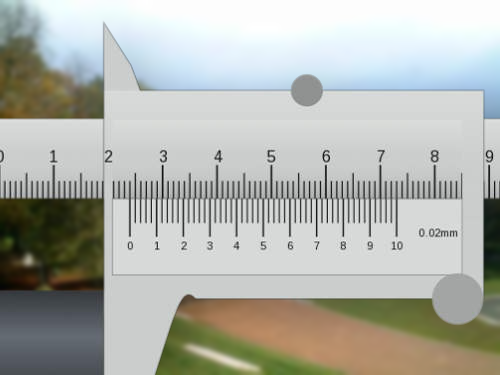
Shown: 24.0; mm
